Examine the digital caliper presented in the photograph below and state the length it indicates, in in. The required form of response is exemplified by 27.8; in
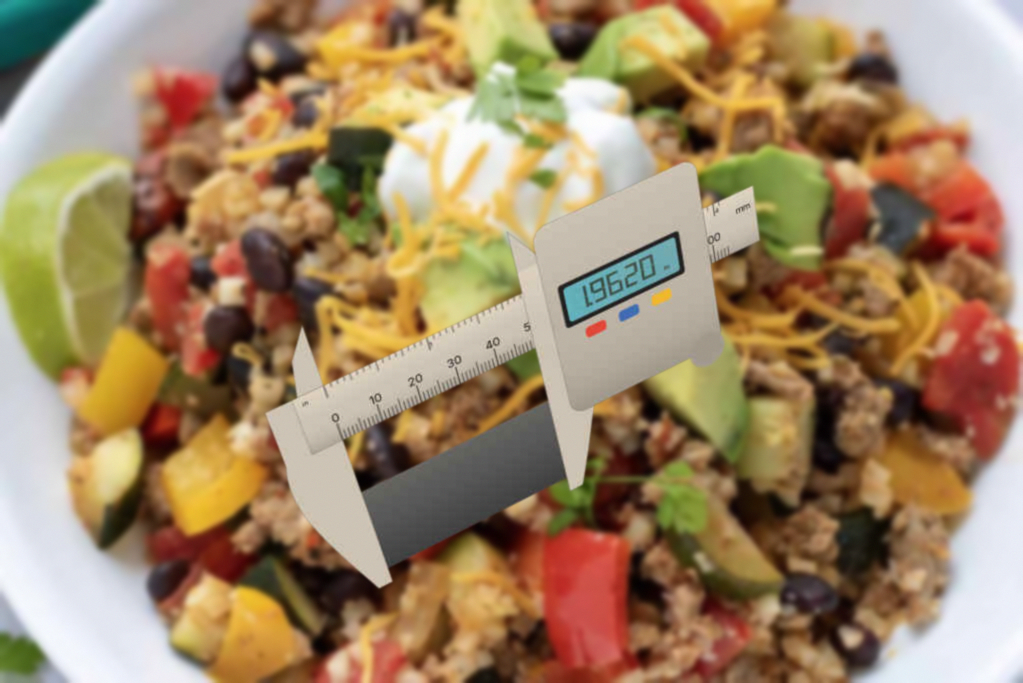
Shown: 1.9620; in
